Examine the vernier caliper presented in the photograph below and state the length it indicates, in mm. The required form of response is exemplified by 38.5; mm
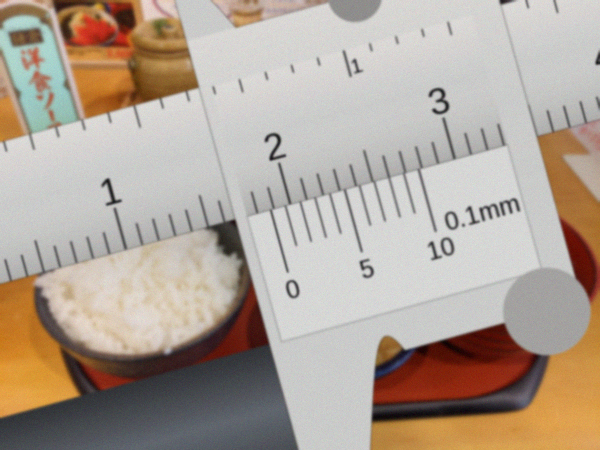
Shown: 18.8; mm
